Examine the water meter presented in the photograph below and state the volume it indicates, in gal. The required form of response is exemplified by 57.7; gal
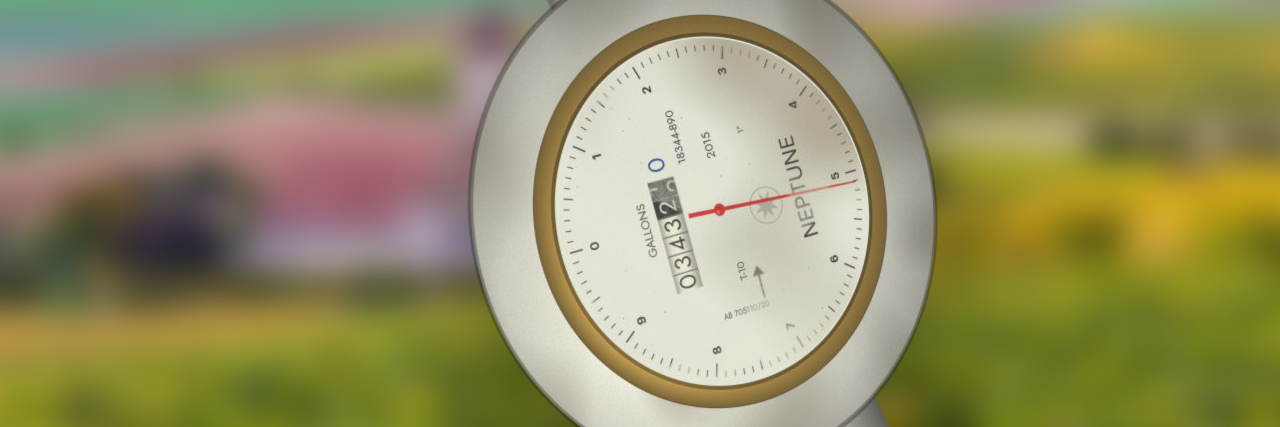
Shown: 343215.1; gal
